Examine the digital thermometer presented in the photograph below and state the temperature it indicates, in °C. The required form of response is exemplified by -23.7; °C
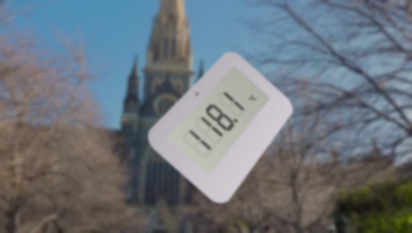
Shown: 118.1; °C
